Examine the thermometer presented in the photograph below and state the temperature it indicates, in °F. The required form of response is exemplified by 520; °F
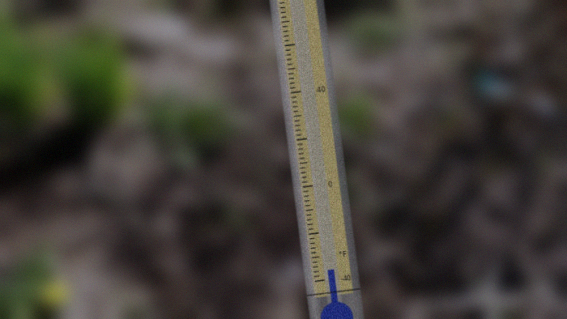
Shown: -36; °F
